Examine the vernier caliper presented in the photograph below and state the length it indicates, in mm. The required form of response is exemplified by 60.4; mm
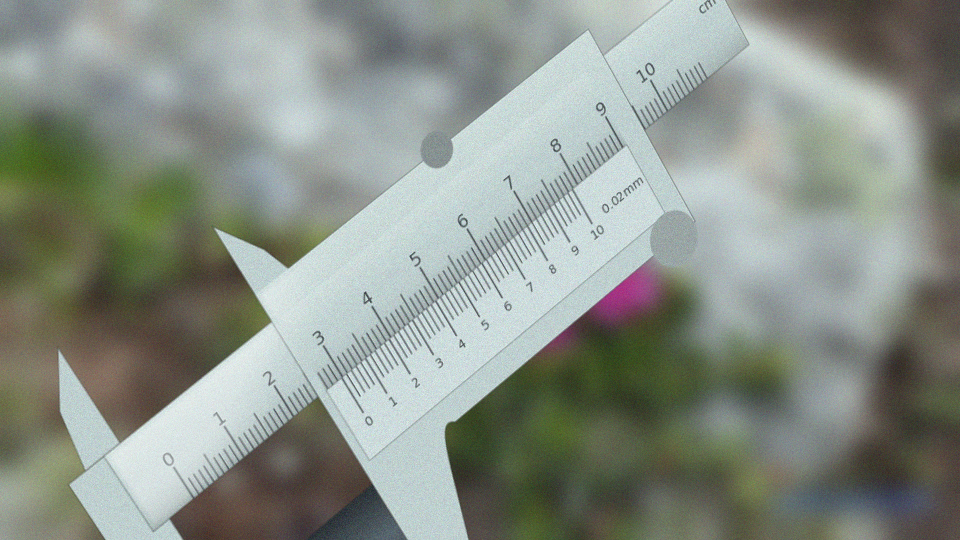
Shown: 29.8; mm
